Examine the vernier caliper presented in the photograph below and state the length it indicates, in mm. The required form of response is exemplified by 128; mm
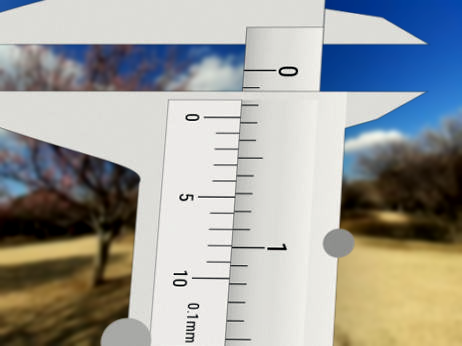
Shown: 2.7; mm
